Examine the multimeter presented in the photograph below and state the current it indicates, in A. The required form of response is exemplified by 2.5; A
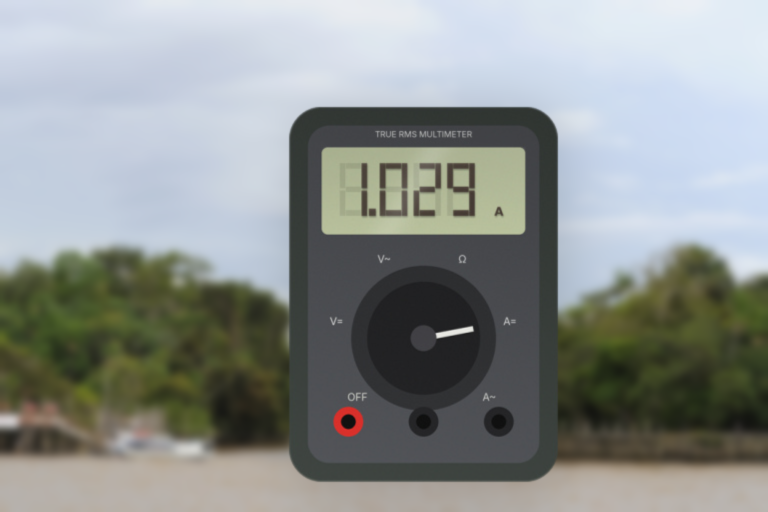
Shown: 1.029; A
